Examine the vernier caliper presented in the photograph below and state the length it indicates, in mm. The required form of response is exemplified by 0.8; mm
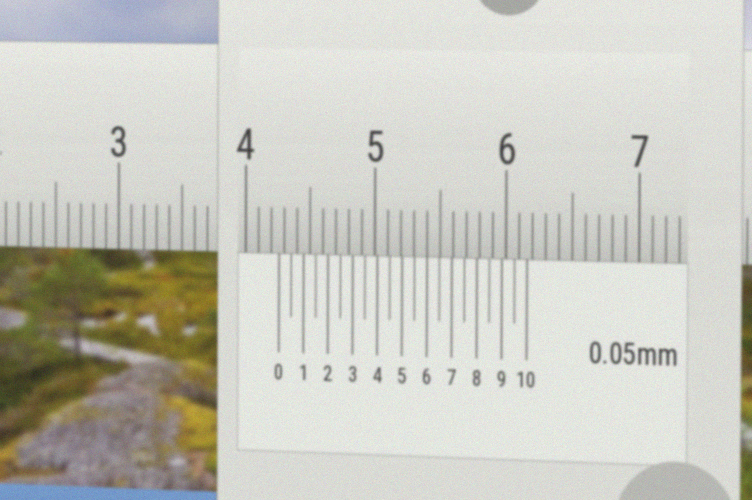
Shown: 42.6; mm
